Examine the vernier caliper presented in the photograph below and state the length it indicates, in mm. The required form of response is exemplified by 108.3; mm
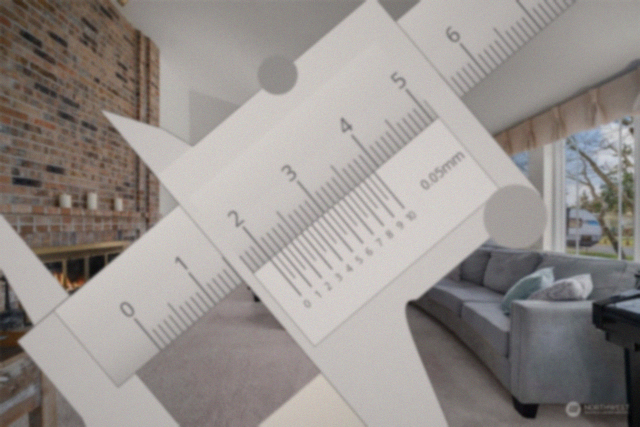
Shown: 20.0; mm
